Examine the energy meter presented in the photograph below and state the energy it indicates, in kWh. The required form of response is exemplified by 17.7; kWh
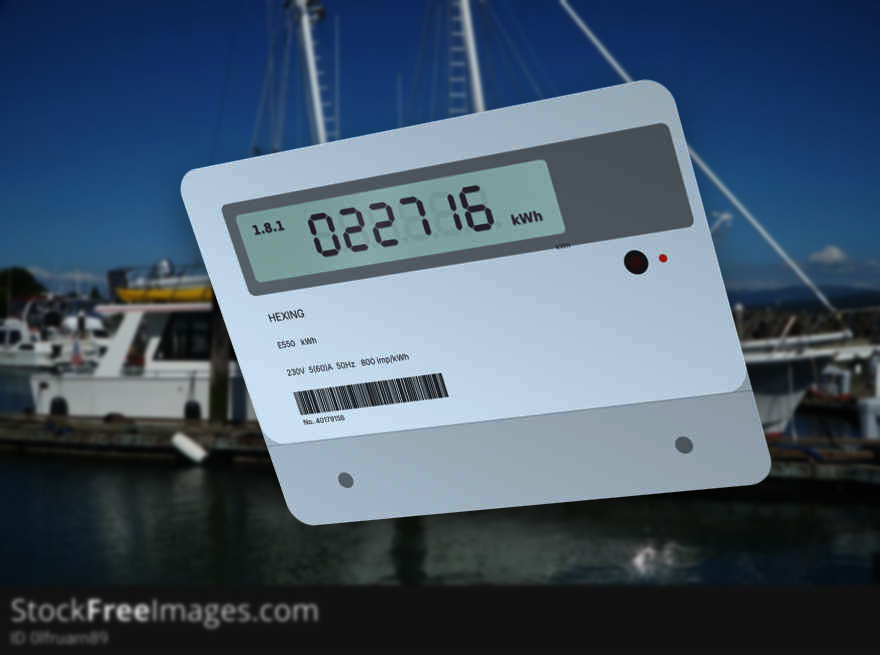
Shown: 22716; kWh
